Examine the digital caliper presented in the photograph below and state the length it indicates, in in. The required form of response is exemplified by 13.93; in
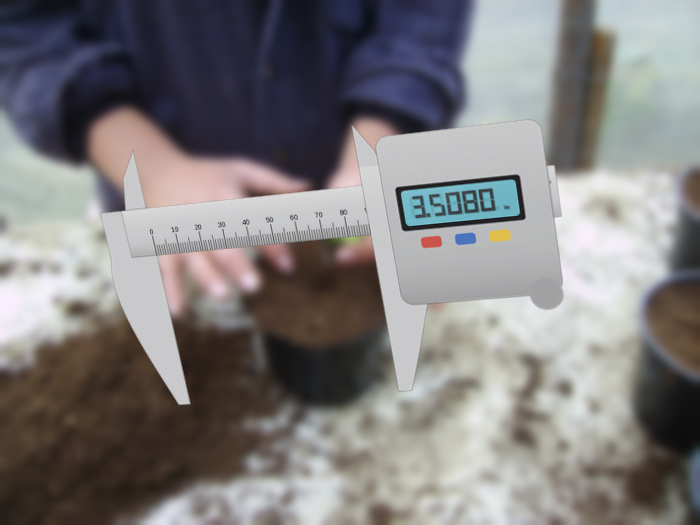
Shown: 3.5080; in
